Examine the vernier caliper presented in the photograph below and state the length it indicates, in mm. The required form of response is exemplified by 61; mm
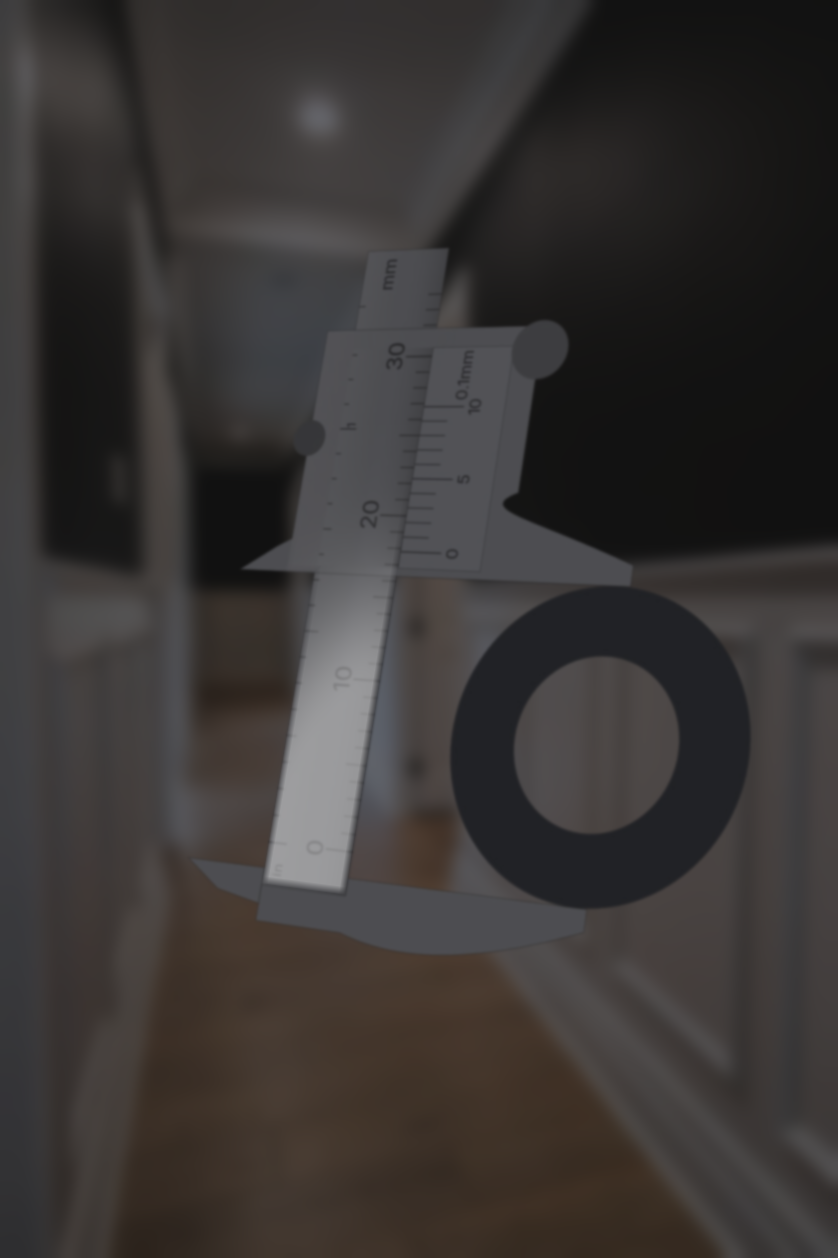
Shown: 17.8; mm
